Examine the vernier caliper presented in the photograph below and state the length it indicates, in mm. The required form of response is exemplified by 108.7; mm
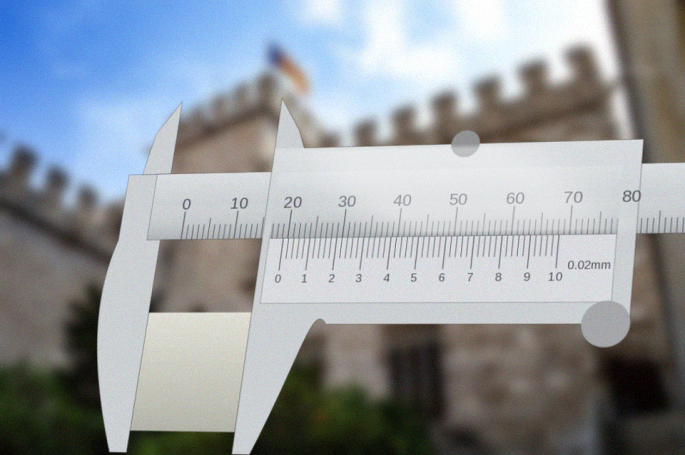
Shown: 19.2; mm
